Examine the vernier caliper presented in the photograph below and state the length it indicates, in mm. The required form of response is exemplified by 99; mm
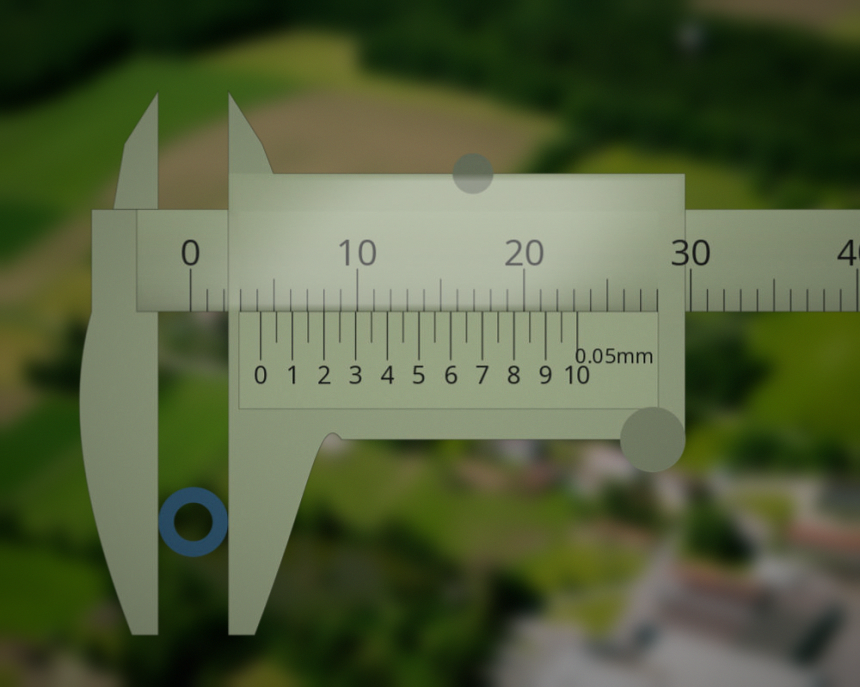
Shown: 4.2; mm
